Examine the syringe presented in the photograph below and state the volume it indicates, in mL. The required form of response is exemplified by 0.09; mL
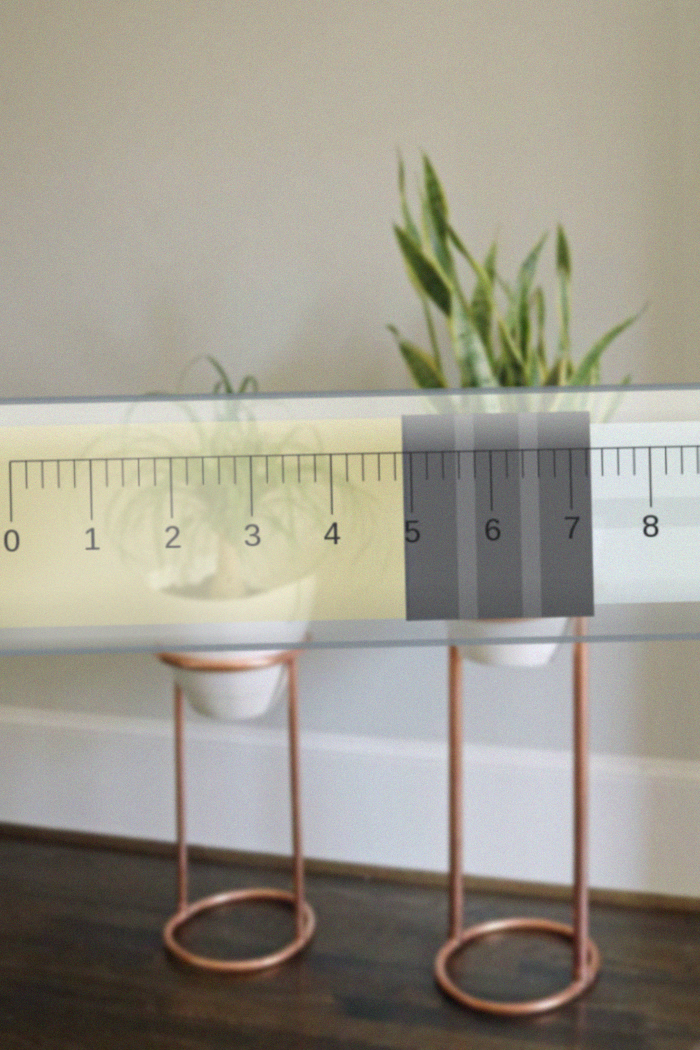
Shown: 4.9; mL
